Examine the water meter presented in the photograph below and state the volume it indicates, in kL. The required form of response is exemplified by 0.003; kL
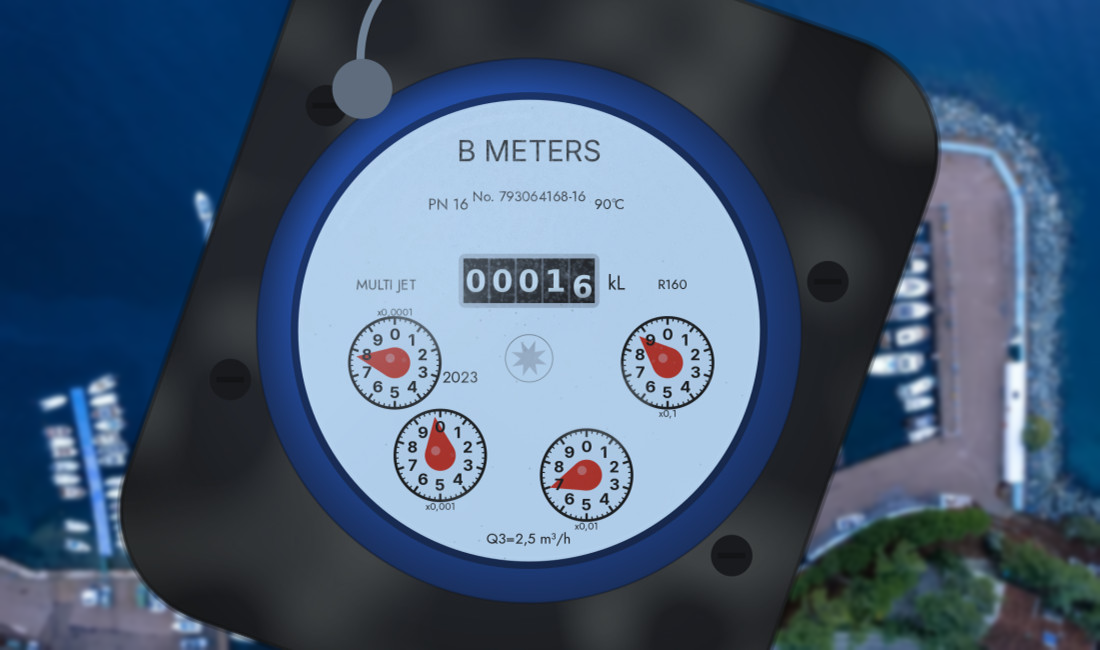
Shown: 15.8697; kL
